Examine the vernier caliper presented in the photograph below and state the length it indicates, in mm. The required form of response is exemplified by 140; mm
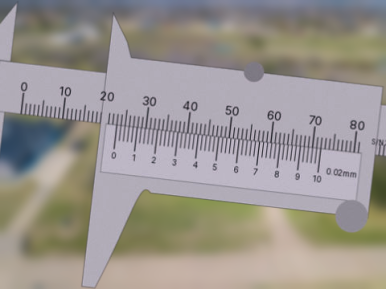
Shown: 23.0; mm
